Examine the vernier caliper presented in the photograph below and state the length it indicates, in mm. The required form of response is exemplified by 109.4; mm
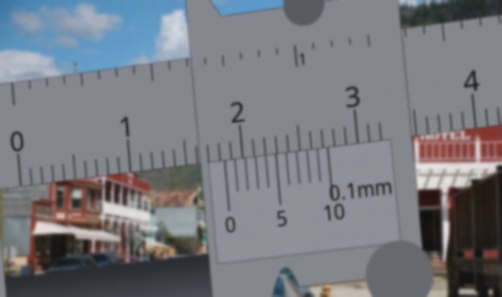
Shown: 18.4; mm
